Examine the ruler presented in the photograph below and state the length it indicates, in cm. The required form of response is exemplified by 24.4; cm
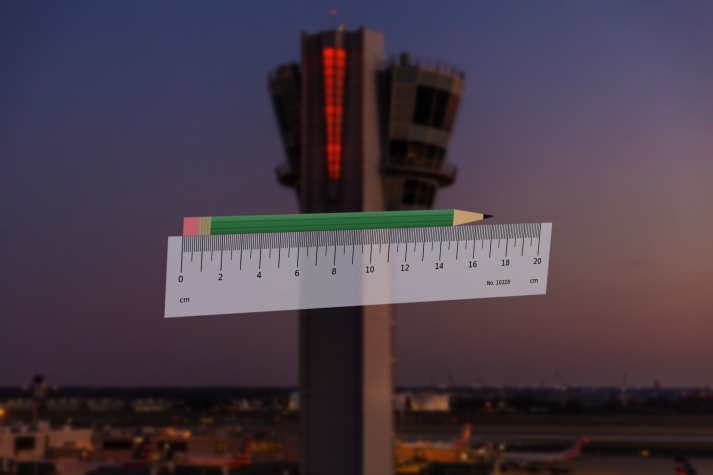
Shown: 17; cm
